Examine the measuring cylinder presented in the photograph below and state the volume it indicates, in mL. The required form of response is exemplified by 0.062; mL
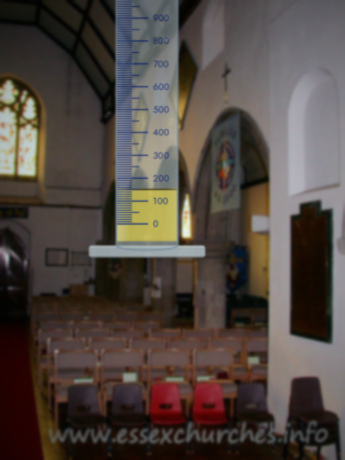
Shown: 150; mL
